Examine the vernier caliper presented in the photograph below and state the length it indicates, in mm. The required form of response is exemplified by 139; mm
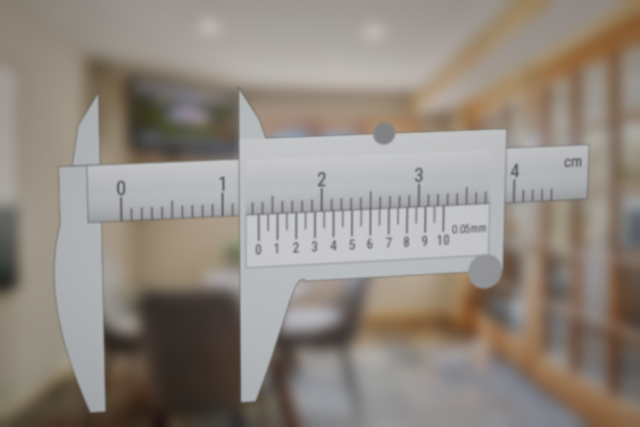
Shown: 13.6; mm
